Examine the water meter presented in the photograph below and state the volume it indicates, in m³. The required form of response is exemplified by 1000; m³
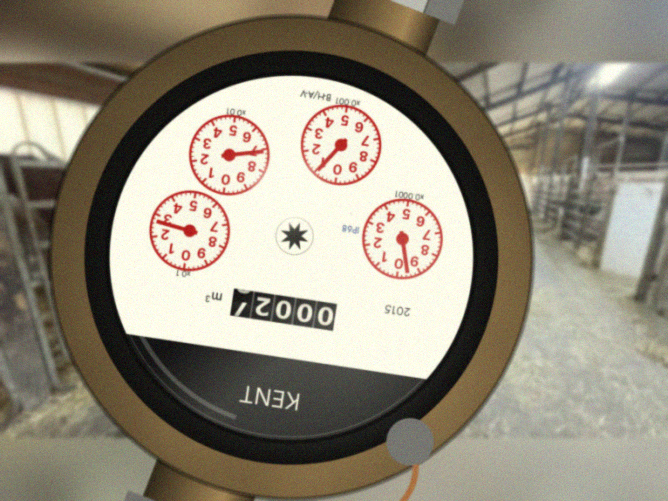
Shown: 27.2709; m³
